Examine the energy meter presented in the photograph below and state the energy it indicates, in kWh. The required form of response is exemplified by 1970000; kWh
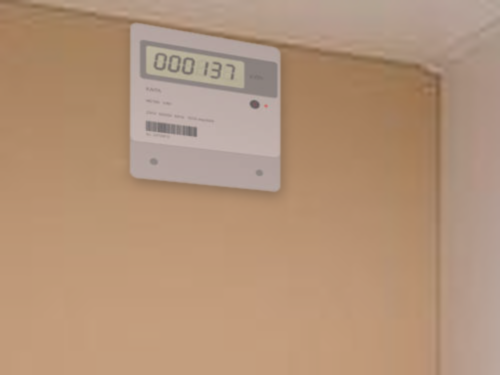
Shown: 137; kWh
